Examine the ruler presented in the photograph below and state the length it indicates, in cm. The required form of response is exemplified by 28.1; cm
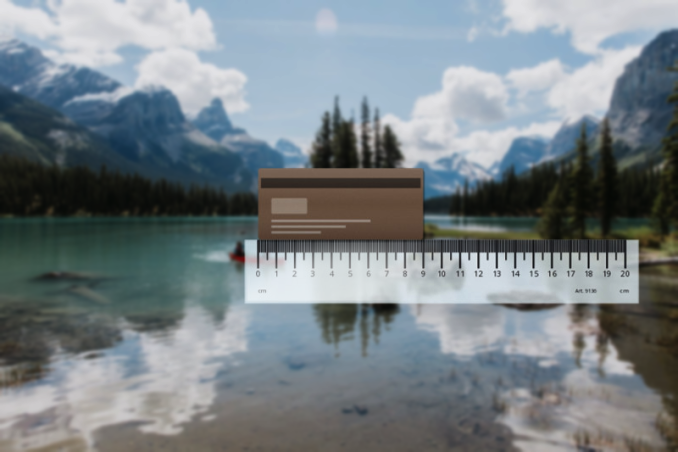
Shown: 9; cm
